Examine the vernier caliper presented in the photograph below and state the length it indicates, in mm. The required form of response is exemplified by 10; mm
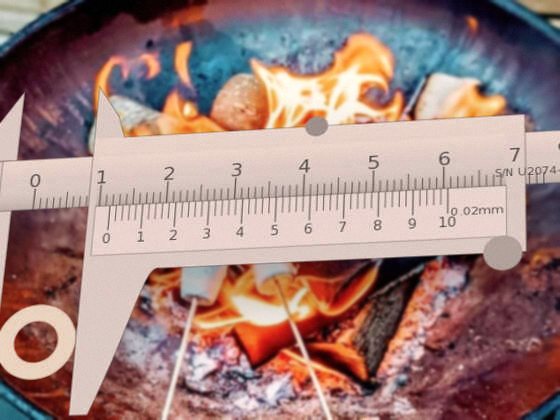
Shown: 11.6; mm
